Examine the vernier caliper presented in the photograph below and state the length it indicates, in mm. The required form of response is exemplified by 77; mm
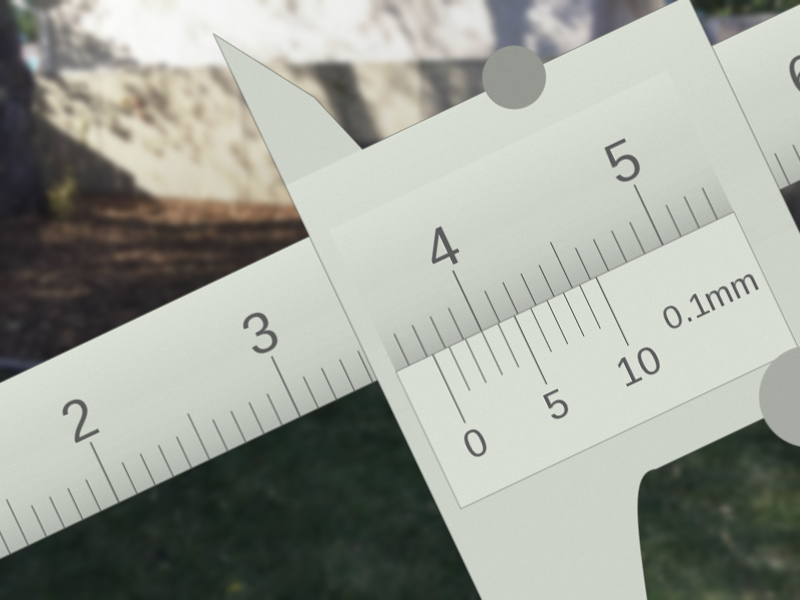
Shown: 37.3; mm
